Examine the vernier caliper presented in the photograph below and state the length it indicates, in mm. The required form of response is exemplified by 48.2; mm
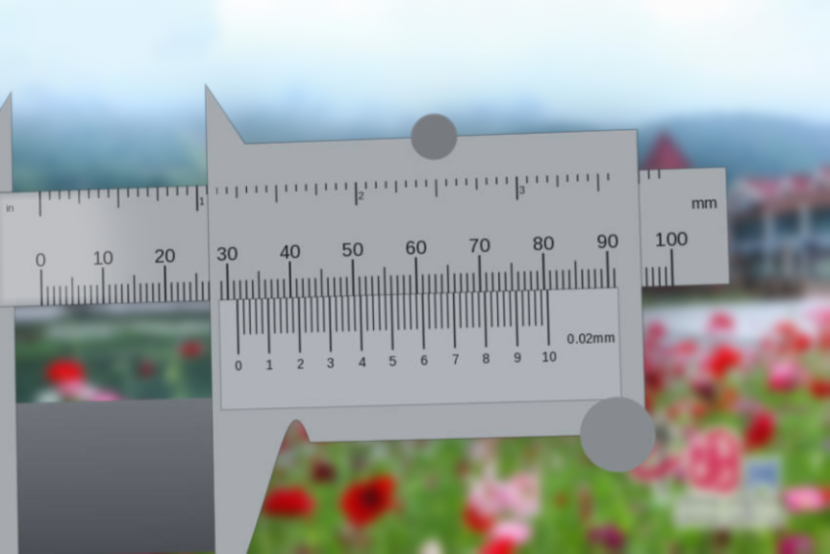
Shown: 31.5; mm
